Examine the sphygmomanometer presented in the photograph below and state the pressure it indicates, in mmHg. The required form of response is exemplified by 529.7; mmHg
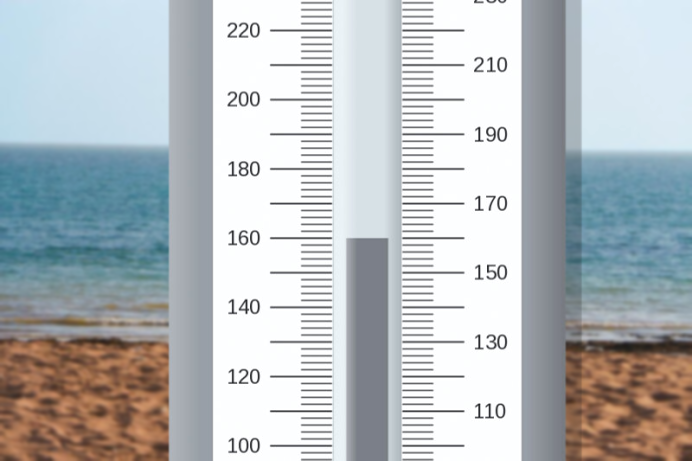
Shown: 160; mmHg
